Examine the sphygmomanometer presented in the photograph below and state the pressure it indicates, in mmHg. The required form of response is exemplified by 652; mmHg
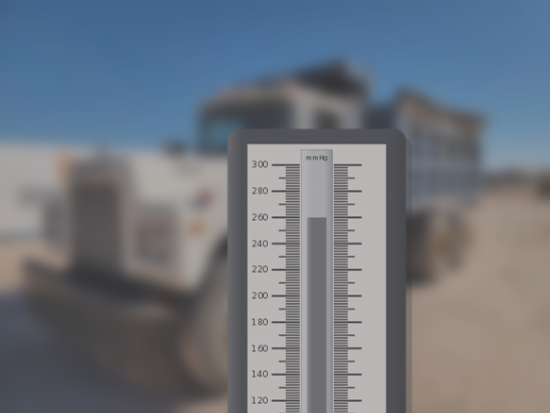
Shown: 260; mmHg
